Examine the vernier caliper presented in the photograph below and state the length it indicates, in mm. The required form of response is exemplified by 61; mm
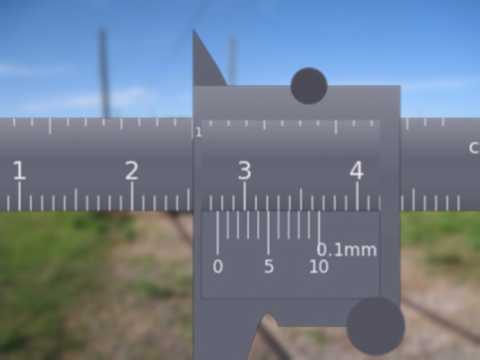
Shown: 27.6; mm
